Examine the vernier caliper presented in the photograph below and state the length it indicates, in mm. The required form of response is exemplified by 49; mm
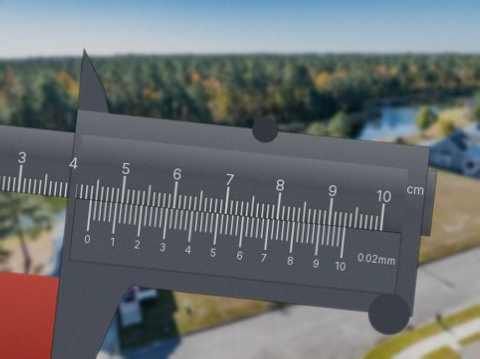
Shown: 44.0; mm
